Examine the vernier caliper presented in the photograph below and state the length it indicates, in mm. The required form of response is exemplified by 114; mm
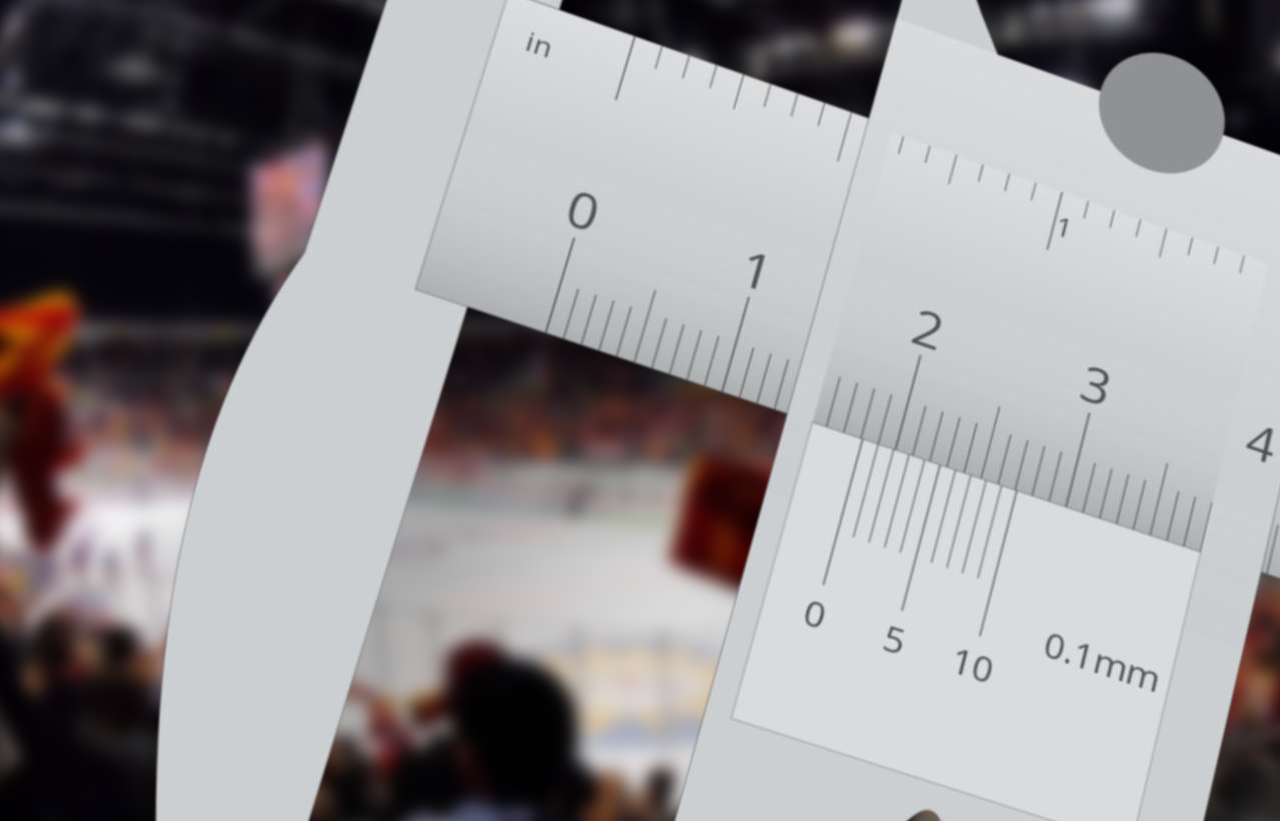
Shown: 18.1; mm
